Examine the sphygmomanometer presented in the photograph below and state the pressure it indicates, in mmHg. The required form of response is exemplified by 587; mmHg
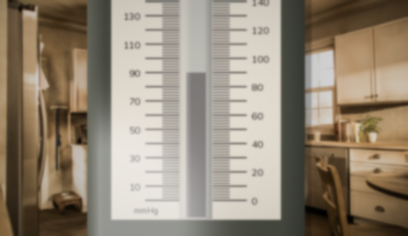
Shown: 90; mmHg
